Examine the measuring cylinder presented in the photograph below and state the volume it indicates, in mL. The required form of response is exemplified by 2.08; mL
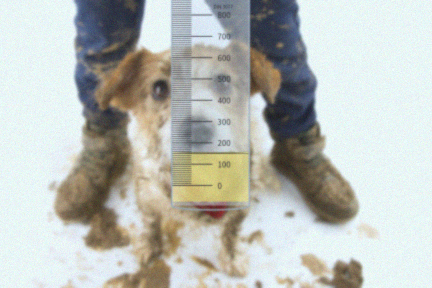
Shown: 150; mL
